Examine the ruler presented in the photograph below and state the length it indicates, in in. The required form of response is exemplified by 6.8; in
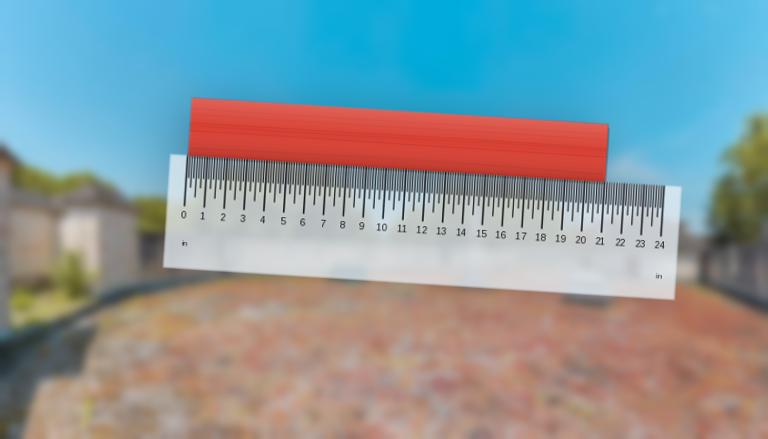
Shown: 21; in
